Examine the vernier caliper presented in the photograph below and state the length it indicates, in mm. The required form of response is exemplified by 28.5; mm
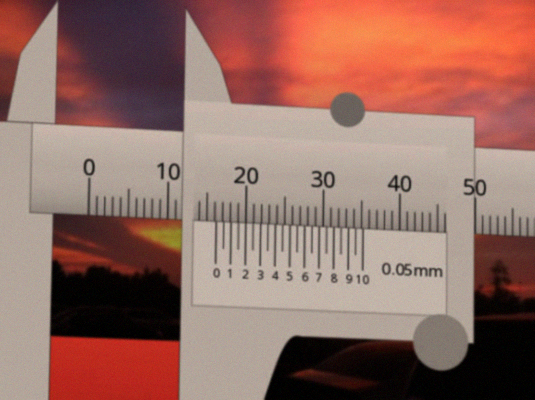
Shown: 16.2; mm
